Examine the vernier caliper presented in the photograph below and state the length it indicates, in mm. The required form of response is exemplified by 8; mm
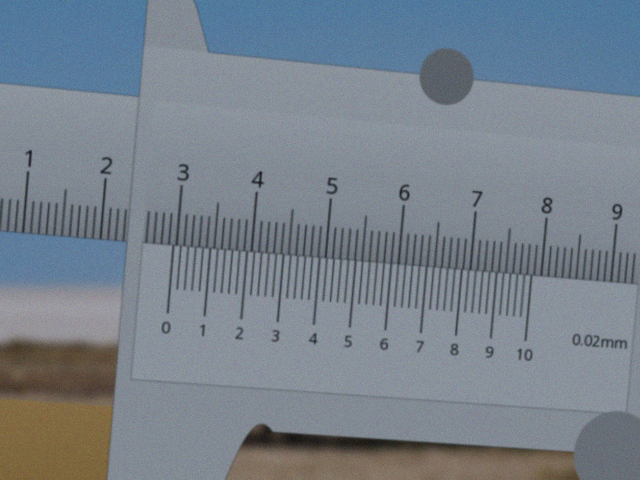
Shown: 29.6; mm
